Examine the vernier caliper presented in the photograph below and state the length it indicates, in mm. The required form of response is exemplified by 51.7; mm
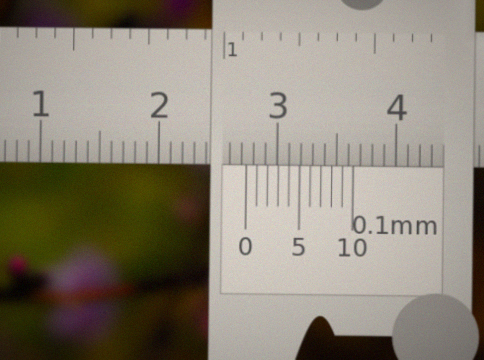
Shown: 27.4; mm
